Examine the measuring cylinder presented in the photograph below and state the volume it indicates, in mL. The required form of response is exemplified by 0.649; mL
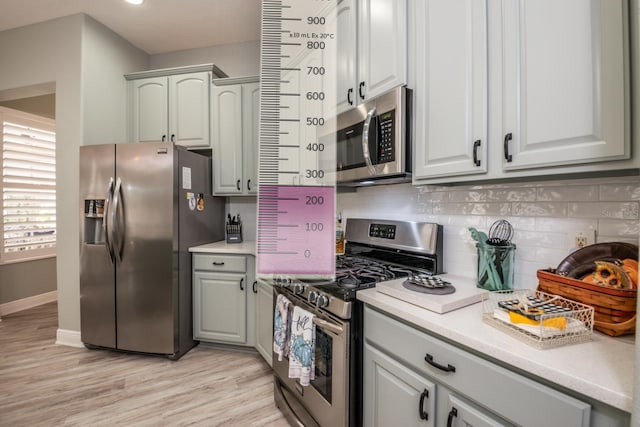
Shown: 250; mL
